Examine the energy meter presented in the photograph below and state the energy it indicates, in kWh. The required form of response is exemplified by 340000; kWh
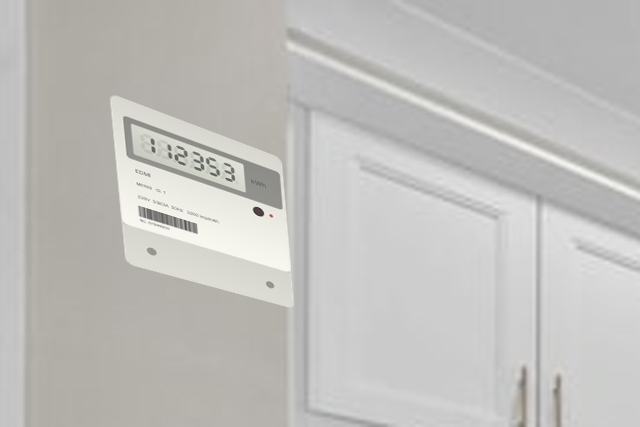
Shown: 112353; kWh
